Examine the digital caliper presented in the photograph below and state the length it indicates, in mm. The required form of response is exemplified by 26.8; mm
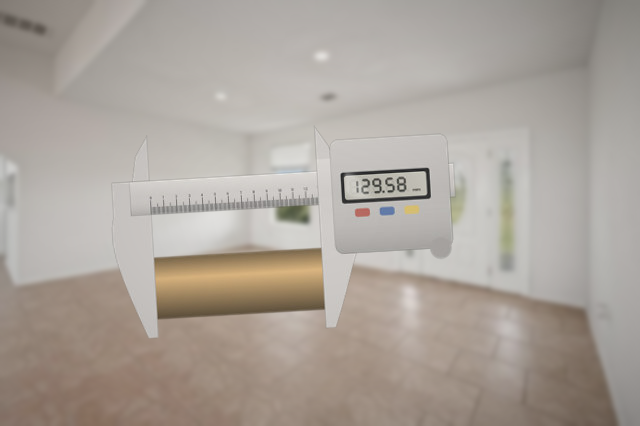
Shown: 129.58; mm
